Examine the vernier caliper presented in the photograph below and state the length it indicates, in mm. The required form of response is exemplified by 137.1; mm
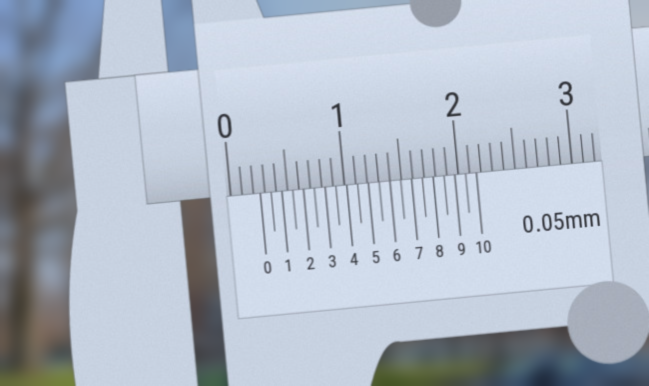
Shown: 2.6; mm
